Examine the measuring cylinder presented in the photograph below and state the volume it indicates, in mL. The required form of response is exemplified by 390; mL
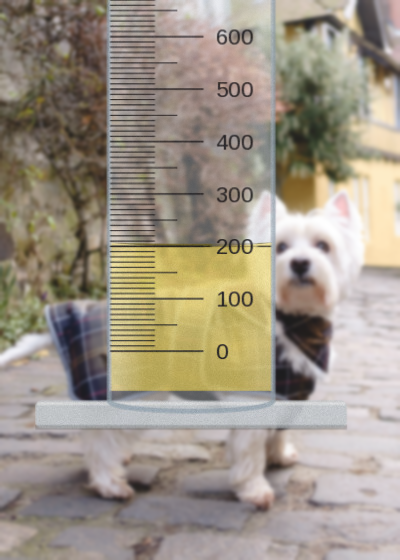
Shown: 200; mL
